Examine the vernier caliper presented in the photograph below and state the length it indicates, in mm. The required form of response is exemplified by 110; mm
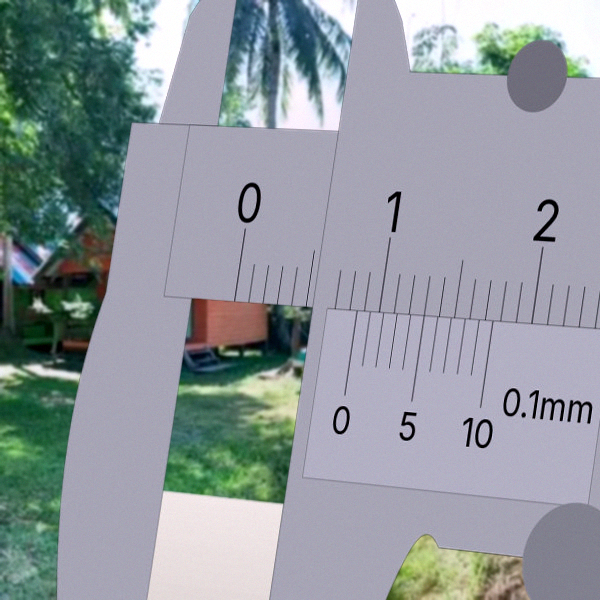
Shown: 8.5; mm
